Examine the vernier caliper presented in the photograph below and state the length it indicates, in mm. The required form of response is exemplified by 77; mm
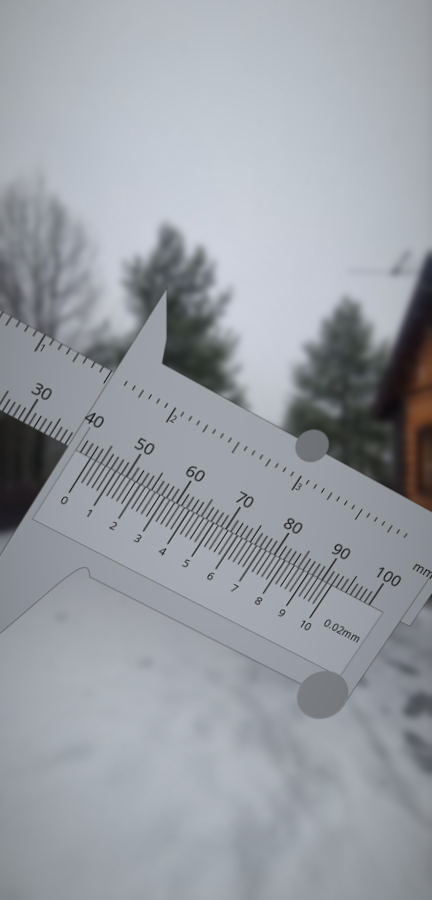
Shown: 43.0; mm
